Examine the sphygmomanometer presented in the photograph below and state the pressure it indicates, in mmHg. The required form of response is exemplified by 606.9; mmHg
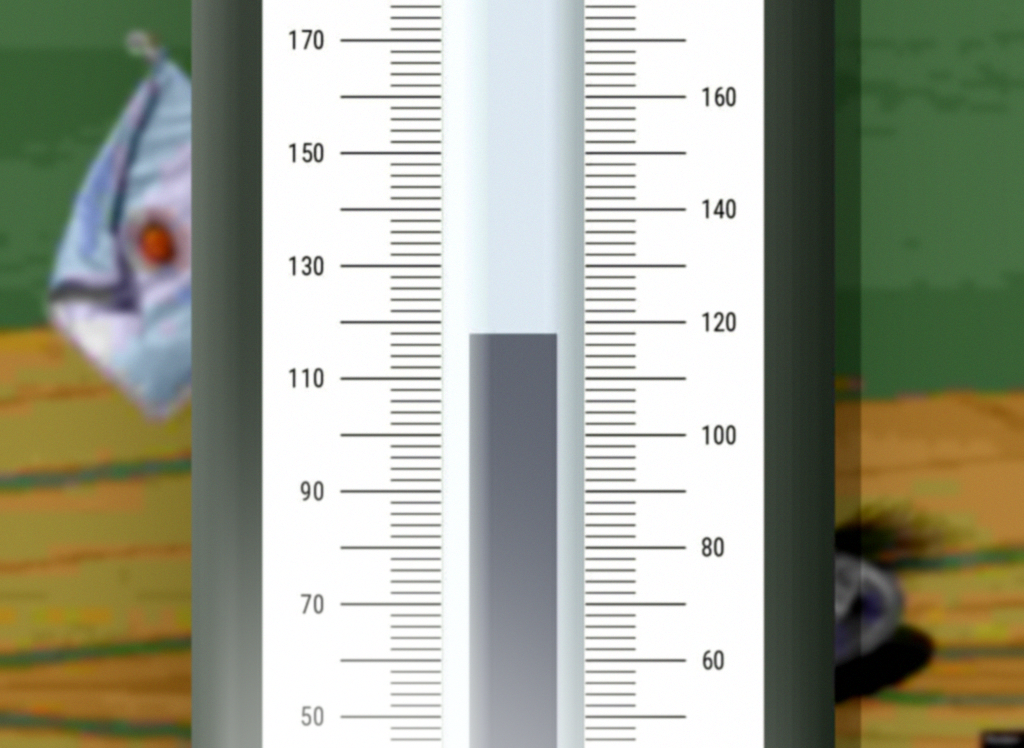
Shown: 118; mmHg
